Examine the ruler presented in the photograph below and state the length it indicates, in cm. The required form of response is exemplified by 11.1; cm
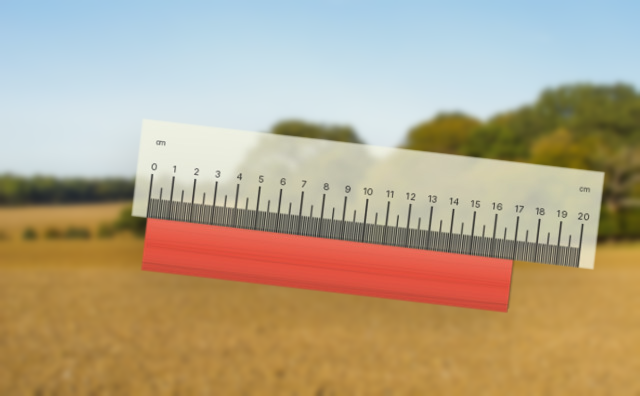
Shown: 17; cm
